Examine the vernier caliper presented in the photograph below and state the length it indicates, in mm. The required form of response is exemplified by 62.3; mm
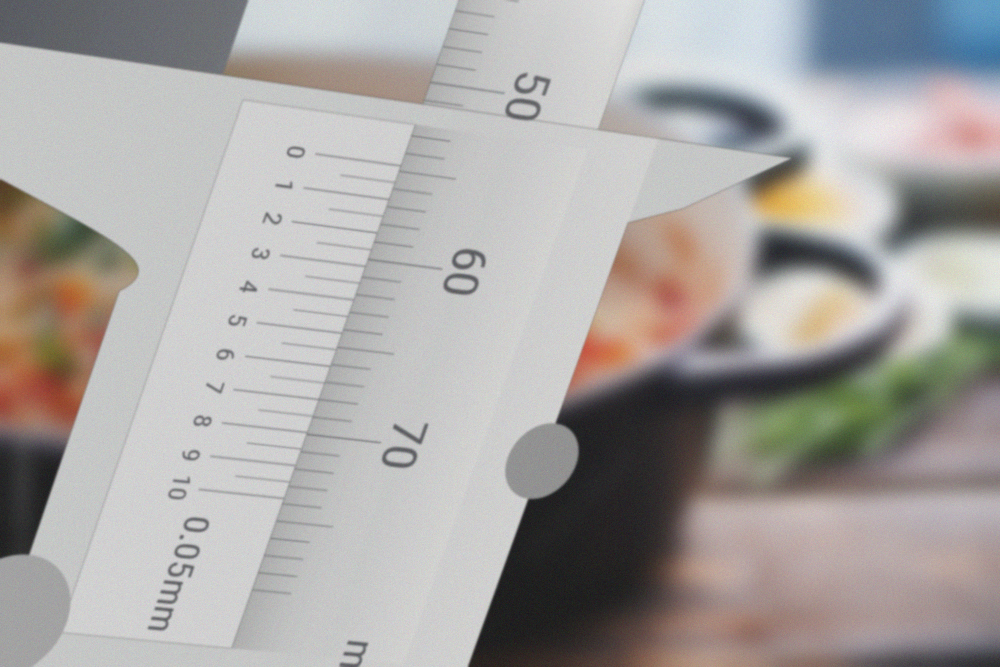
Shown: 54.7; mm
